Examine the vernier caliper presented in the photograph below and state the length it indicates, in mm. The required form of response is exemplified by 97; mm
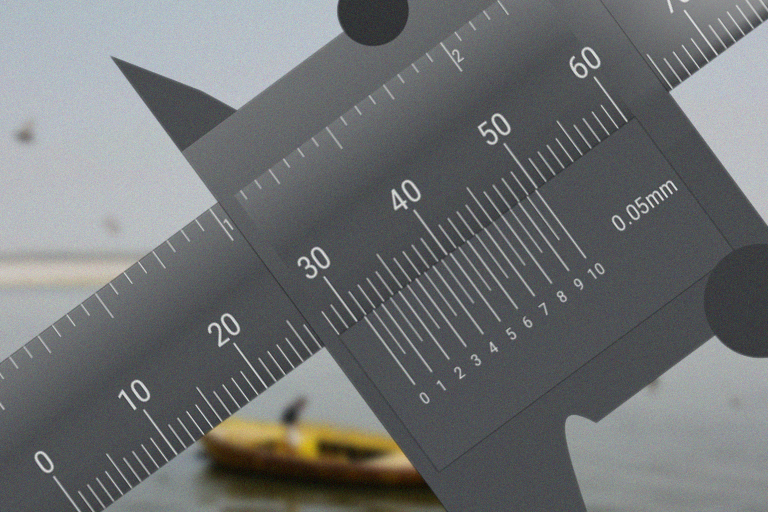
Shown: 30.8; mm
